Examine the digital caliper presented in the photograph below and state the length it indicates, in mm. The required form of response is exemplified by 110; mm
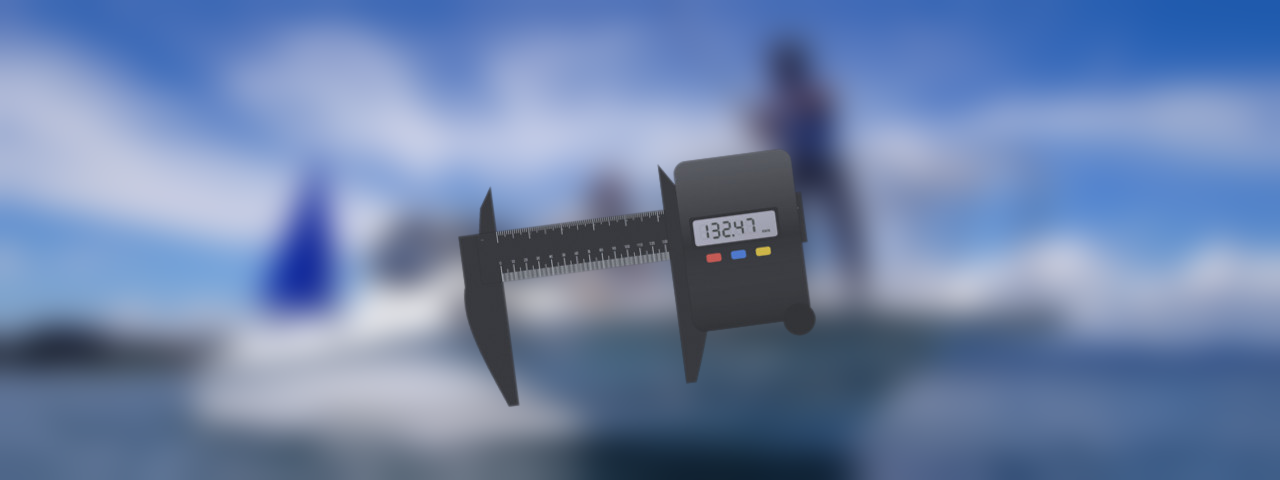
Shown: 132.47; mm
